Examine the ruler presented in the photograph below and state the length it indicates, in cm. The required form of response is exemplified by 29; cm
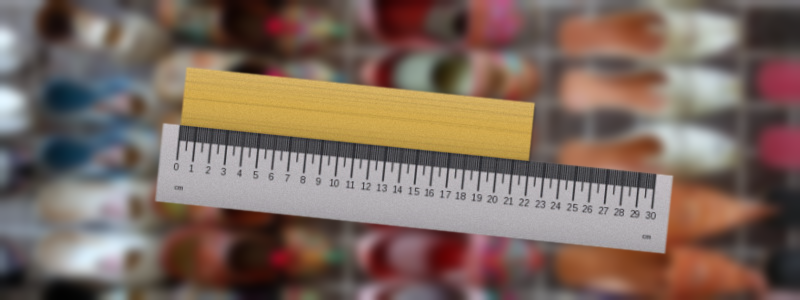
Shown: 22; cm
